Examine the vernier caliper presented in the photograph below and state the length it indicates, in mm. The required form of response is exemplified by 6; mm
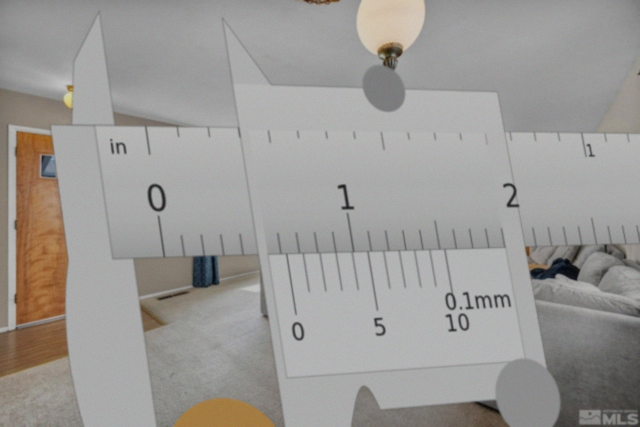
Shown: 6.3; mm
